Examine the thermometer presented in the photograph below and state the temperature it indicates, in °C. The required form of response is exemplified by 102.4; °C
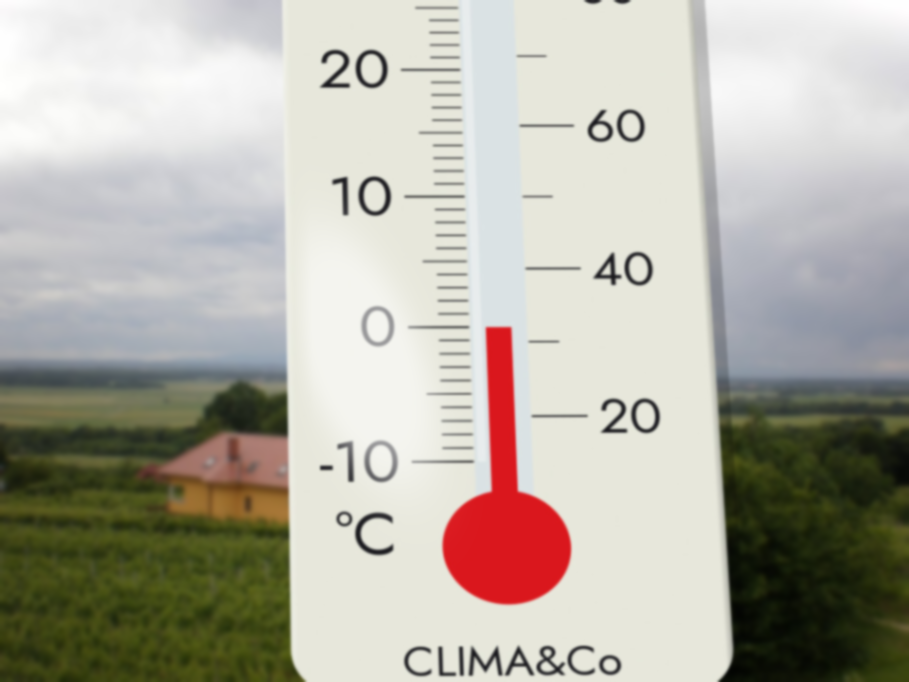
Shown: 0; °C
